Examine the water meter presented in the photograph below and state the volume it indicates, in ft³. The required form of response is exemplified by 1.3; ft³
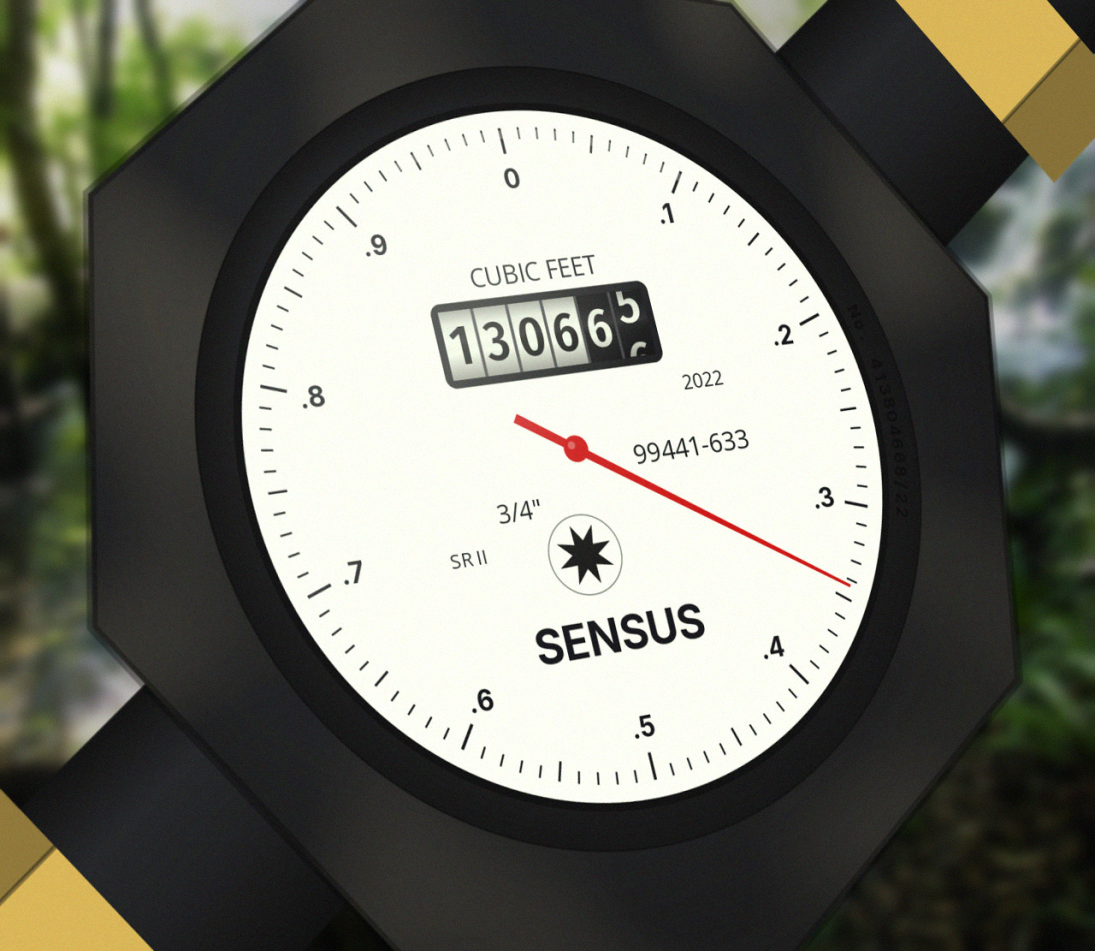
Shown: 130665.34; ft³
